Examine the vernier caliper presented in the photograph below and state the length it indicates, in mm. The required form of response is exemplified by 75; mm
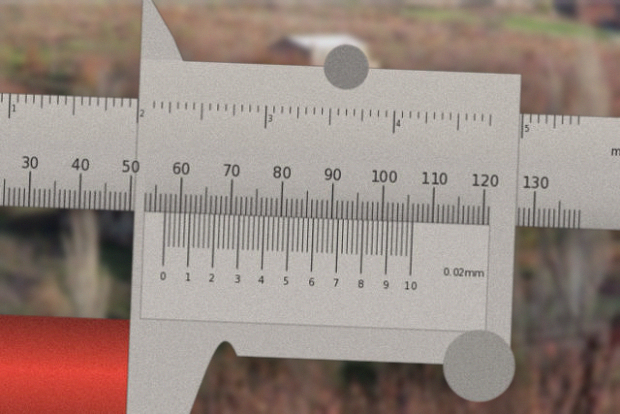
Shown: 57.0; mm
